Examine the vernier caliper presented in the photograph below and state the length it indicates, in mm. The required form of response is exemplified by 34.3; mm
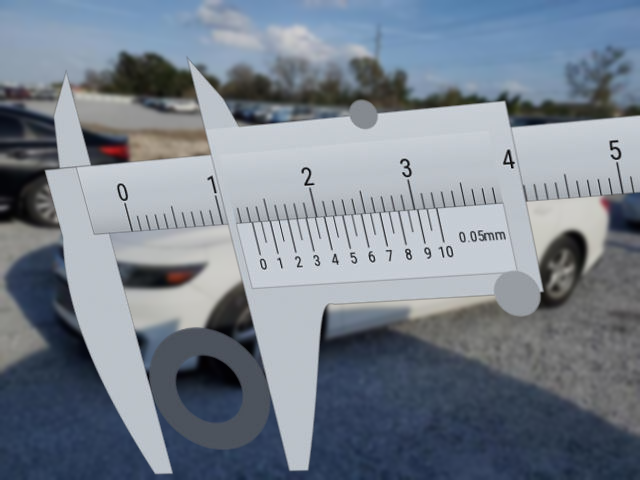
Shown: 13.2; mm
